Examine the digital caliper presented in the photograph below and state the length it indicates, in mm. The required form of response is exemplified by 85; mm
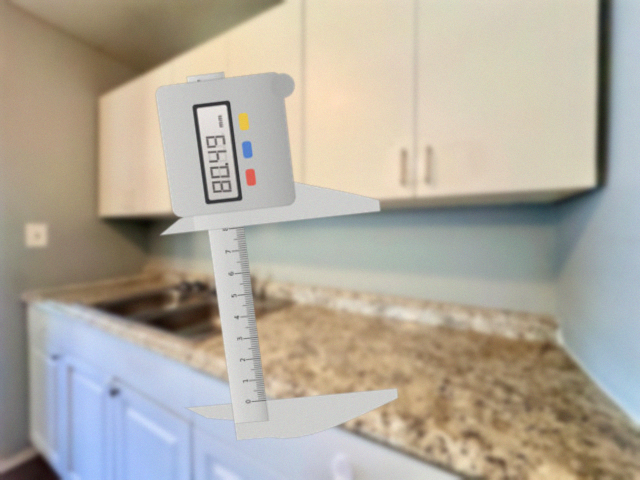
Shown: 80.49; mm
